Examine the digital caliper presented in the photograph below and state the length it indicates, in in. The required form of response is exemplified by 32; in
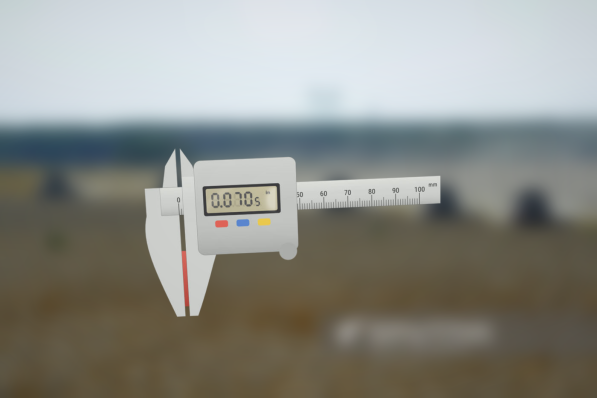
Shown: 0.0705; in
